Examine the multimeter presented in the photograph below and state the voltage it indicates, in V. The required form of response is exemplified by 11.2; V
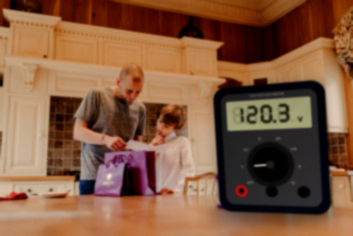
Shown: 120.3; V
